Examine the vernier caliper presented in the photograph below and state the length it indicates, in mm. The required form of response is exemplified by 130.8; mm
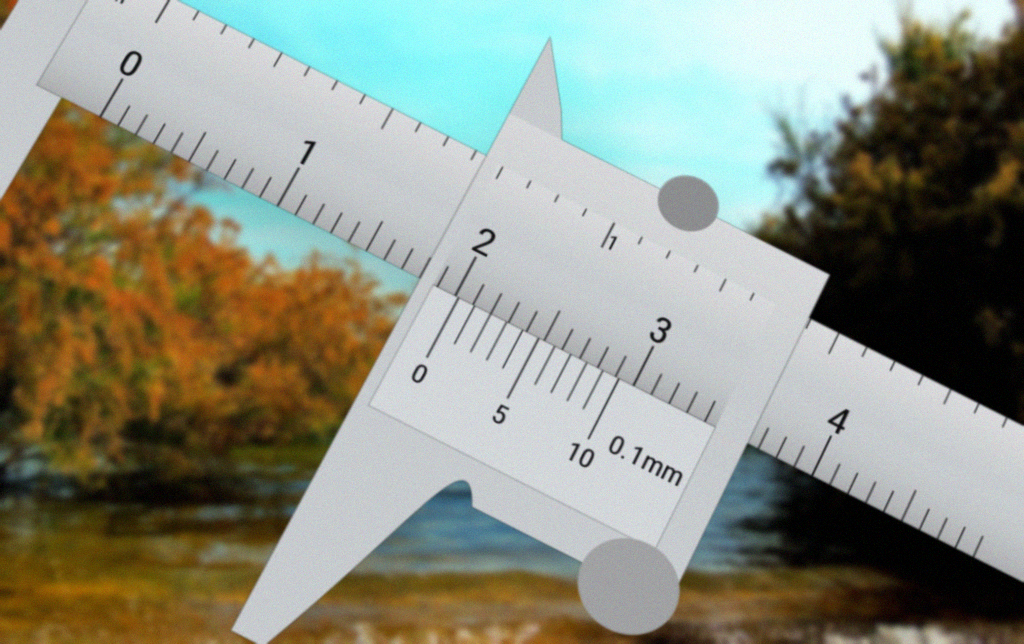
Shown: 20.2; mm
